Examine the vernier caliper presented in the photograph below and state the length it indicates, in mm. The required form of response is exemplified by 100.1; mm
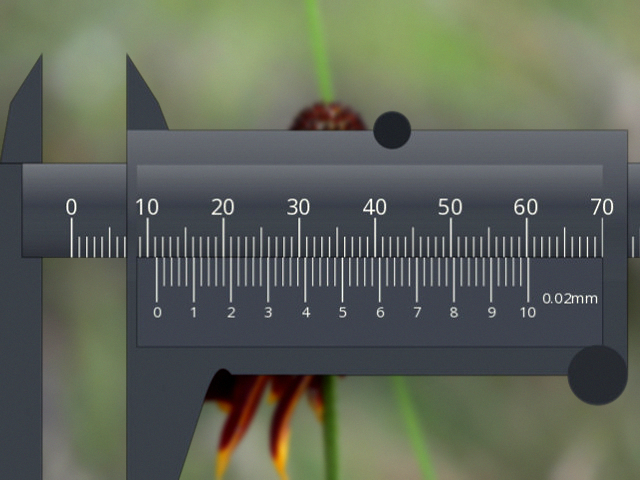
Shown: 11.2; mm
